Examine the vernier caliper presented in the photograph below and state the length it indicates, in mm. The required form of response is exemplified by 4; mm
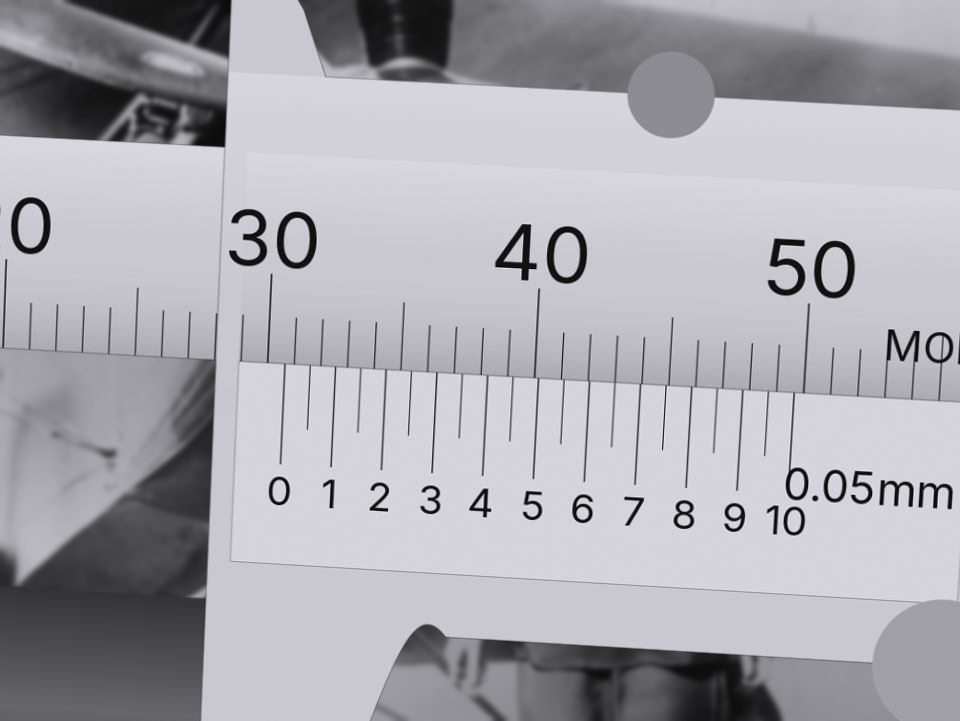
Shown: 30.65; mm
